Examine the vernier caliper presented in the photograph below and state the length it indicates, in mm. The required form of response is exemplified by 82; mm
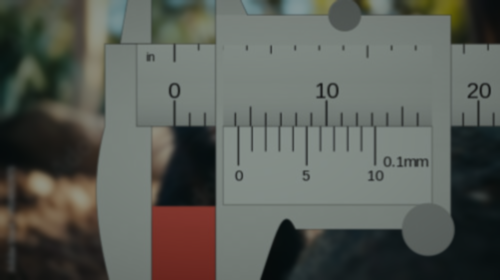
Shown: 4.2; mm
